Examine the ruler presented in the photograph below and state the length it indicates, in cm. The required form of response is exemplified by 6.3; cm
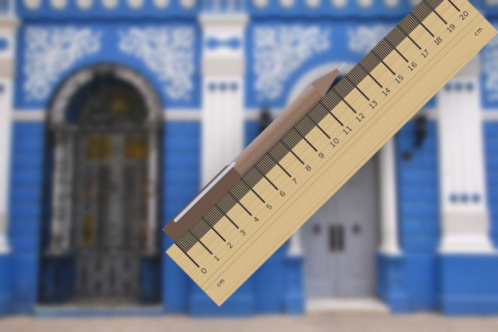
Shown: 13.5; cm
